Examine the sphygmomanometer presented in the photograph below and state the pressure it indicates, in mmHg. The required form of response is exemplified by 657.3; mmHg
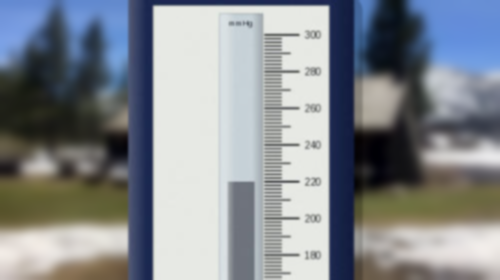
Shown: 220; mmHg
